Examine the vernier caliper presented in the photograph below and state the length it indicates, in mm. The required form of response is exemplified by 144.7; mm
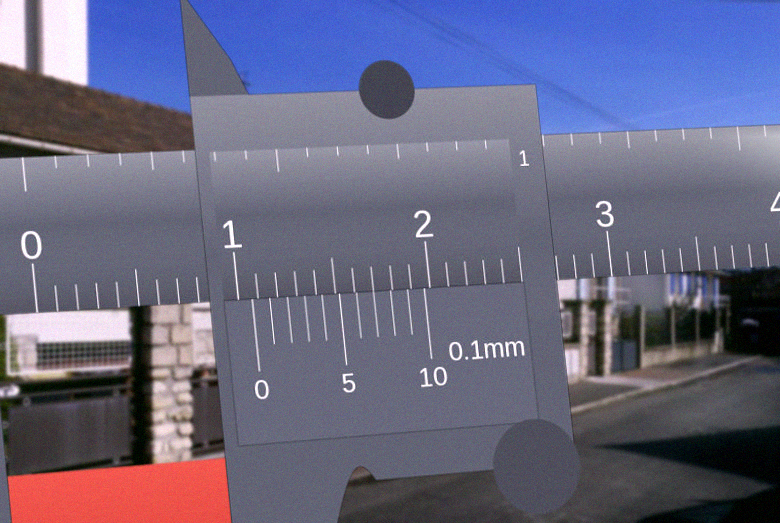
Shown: 10.7; mm
